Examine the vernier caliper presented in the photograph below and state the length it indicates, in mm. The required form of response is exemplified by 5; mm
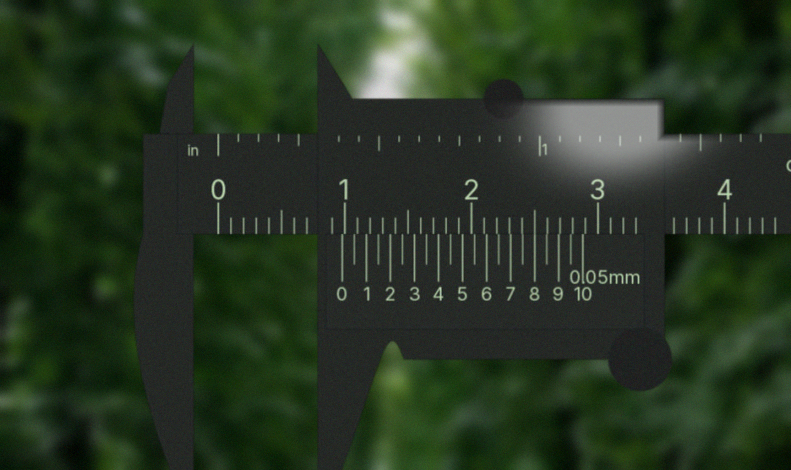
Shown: 9.8; mm
